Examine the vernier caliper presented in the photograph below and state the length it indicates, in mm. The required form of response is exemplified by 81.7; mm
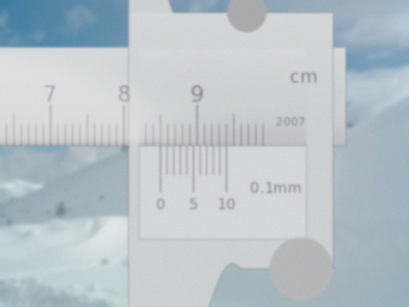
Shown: 85.0; mm
